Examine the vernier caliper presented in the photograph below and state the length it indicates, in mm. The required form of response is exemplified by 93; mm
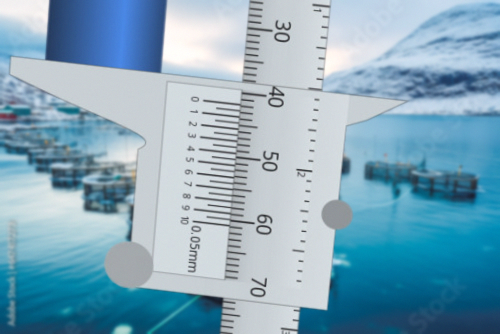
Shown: 41.8; mm
